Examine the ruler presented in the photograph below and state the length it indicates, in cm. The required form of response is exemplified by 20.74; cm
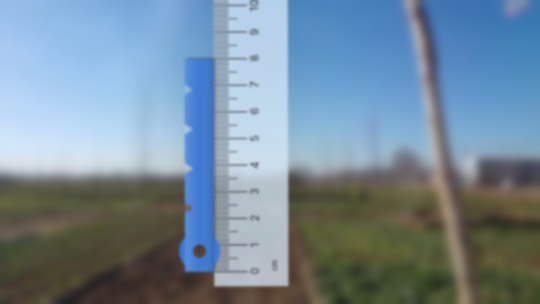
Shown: 8; cm
